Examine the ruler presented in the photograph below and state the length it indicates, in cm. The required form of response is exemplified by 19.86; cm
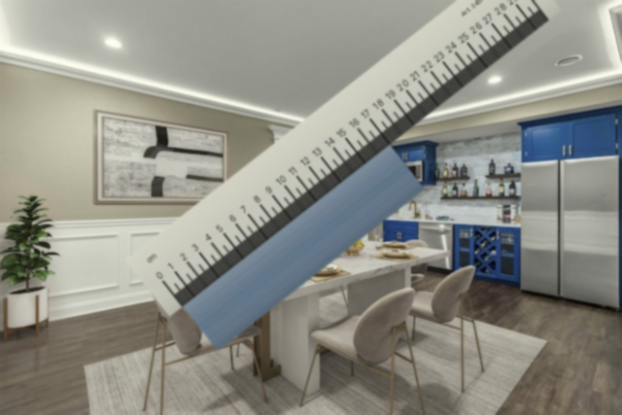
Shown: 17; cm
